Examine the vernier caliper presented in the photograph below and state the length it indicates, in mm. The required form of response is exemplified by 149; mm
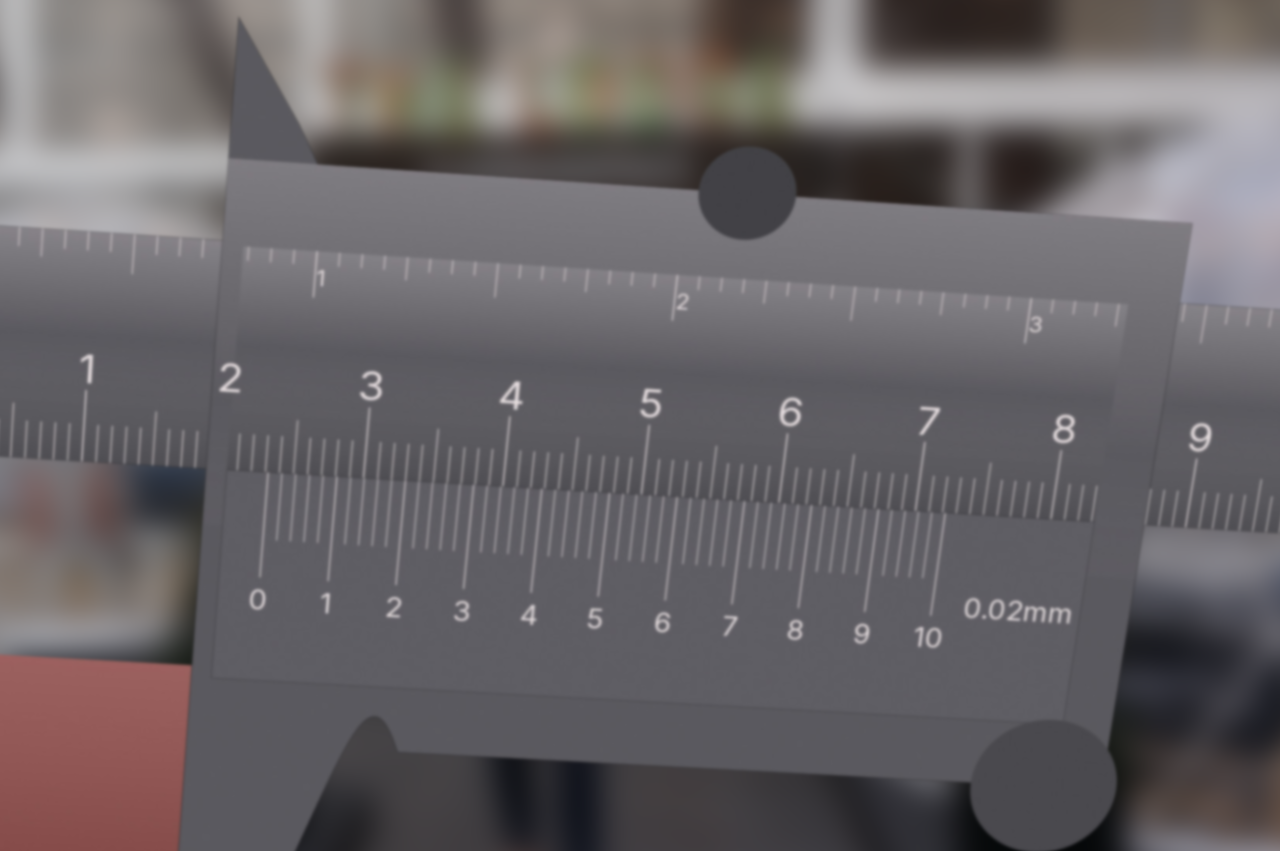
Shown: 23.2; mm
